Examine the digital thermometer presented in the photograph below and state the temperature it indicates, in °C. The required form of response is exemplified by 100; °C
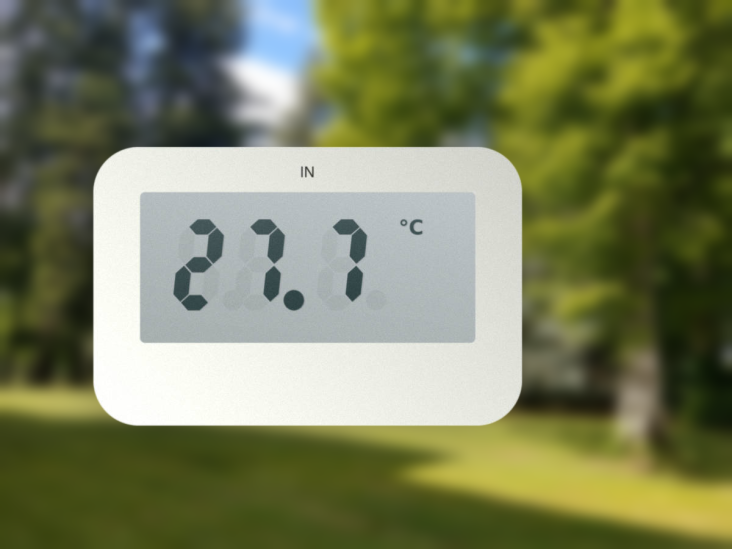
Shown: 27.7; °C
